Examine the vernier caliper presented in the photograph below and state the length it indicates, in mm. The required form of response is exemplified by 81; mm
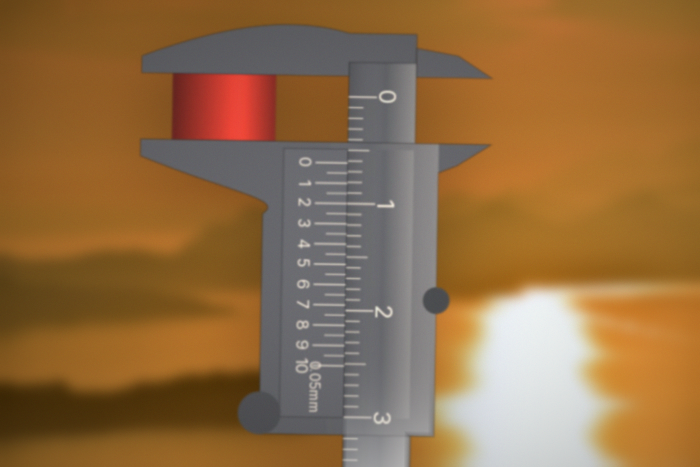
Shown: 6.2; mm
